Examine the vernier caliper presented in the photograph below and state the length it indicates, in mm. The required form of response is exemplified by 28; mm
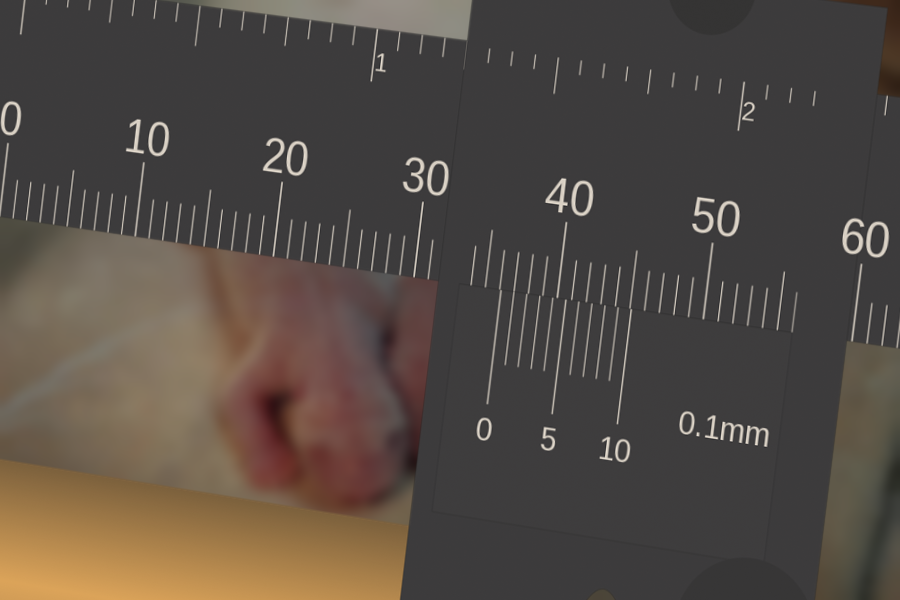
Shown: 36.1; mm
